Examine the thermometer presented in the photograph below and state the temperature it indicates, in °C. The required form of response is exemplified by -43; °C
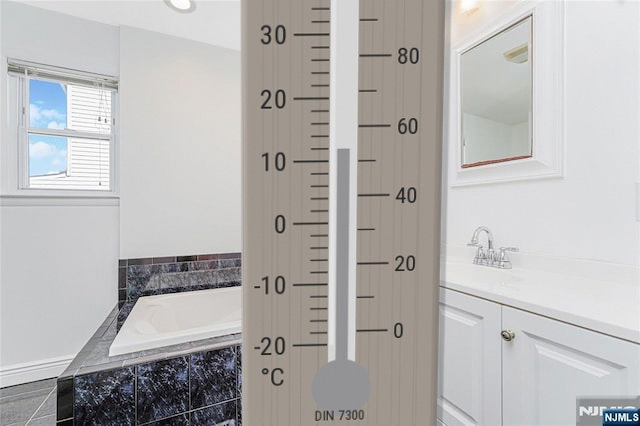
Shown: 12; °C
